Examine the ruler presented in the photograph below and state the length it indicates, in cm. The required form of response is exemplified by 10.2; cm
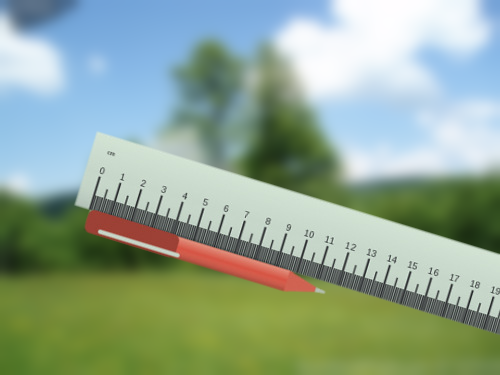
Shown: 11.5; cm
